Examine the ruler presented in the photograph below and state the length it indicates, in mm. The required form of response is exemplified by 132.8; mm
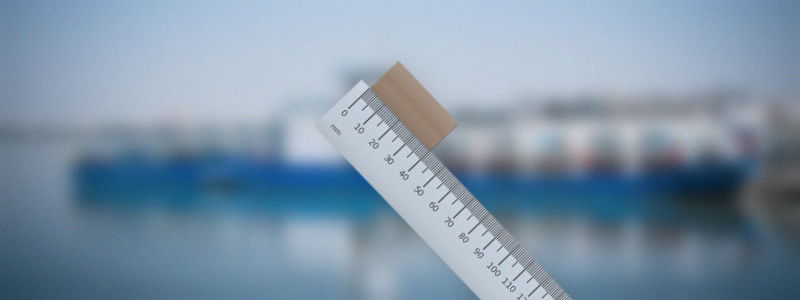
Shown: 40; mm
